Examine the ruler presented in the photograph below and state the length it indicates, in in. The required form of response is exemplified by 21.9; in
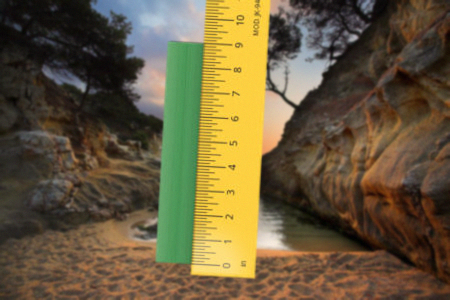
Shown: 9; in
